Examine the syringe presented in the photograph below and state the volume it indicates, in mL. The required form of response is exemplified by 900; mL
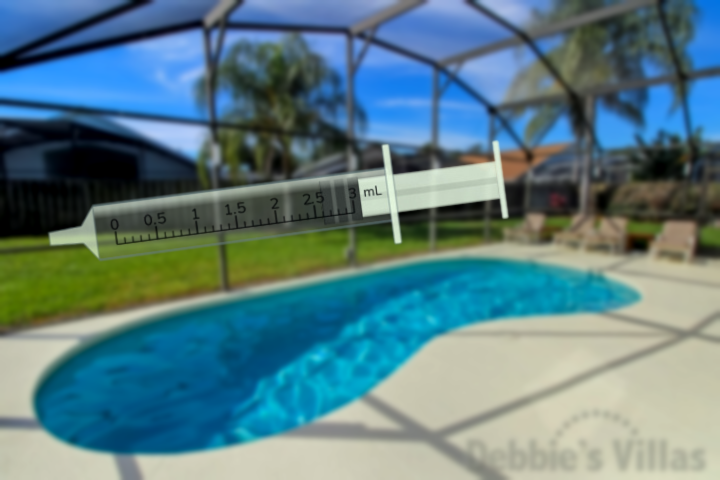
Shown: 2.6; mL
